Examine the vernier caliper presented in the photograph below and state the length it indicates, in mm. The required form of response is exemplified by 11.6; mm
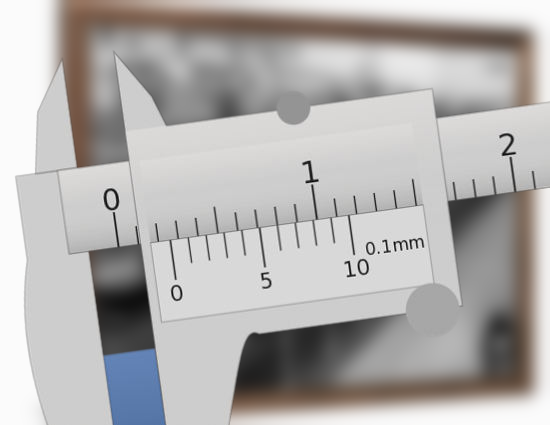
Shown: 2.6; mm
